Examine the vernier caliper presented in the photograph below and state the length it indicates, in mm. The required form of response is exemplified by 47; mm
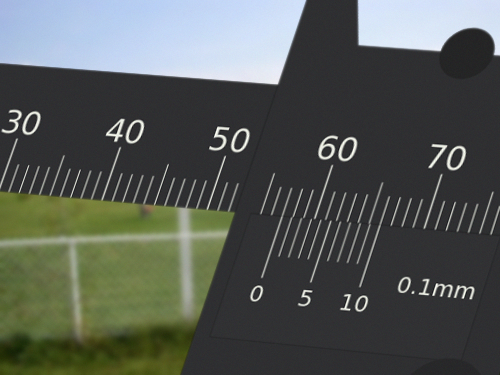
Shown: 57.0; mm
